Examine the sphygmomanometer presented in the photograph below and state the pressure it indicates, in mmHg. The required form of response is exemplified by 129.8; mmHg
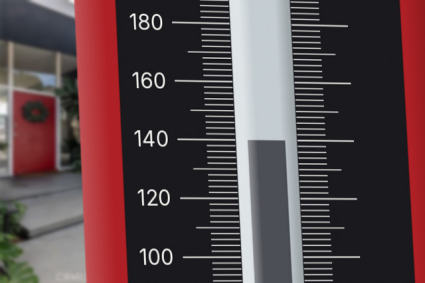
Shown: 140; mmHg
